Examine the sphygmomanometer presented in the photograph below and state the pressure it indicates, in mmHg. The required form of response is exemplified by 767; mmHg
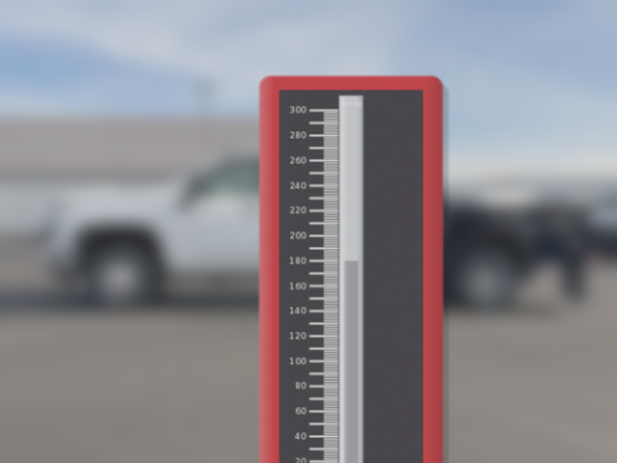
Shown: 180; mmHg
